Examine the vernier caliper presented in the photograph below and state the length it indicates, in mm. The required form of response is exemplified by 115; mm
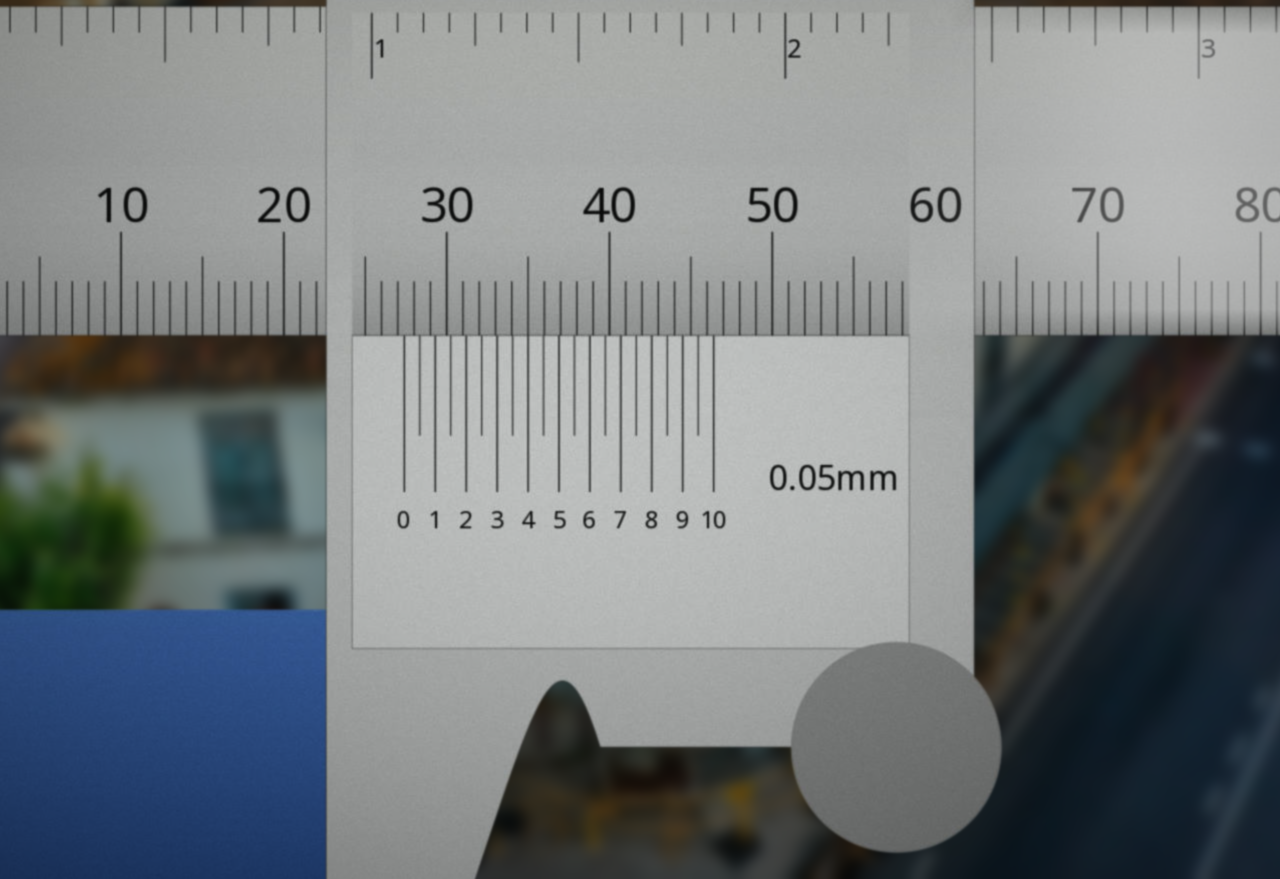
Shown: 27.4; mm
